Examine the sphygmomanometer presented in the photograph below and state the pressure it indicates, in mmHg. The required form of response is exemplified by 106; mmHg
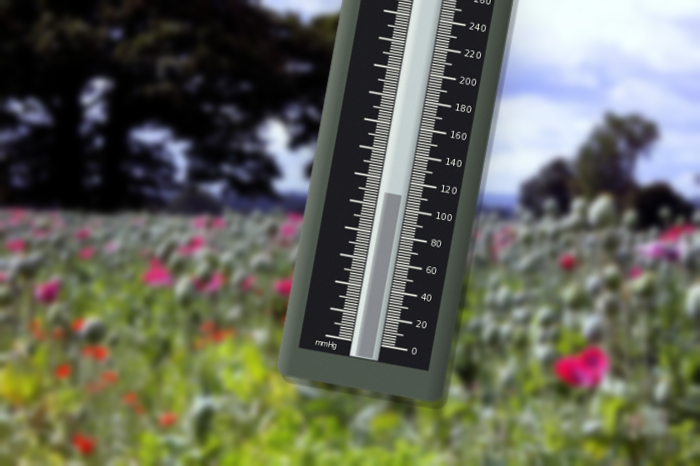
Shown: 110; mmHg
